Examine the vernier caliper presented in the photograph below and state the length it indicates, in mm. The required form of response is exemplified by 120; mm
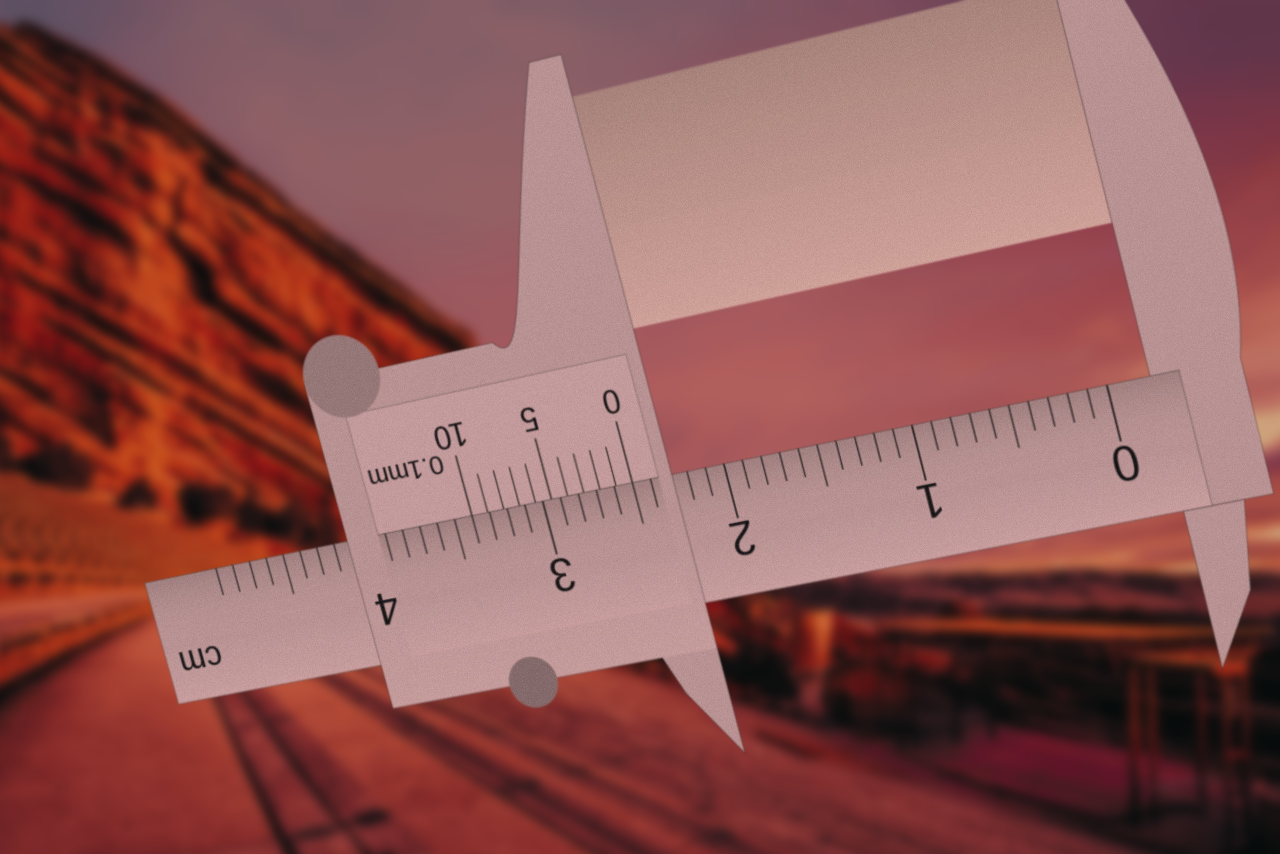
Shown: 25.0; mm
